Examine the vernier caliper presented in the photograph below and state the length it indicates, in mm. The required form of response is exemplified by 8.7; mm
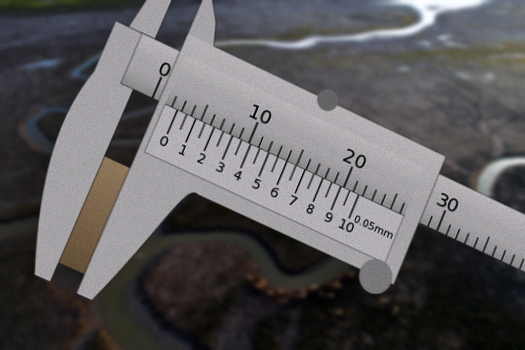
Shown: 2.6; mm
